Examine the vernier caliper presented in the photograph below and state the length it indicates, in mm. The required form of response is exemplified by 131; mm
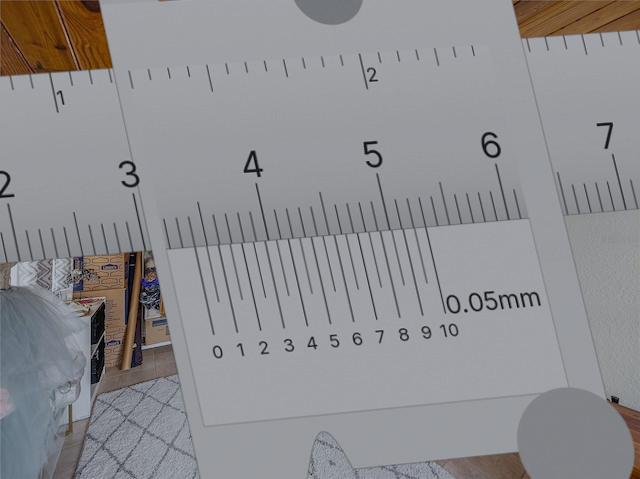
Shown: 34.0; mm
